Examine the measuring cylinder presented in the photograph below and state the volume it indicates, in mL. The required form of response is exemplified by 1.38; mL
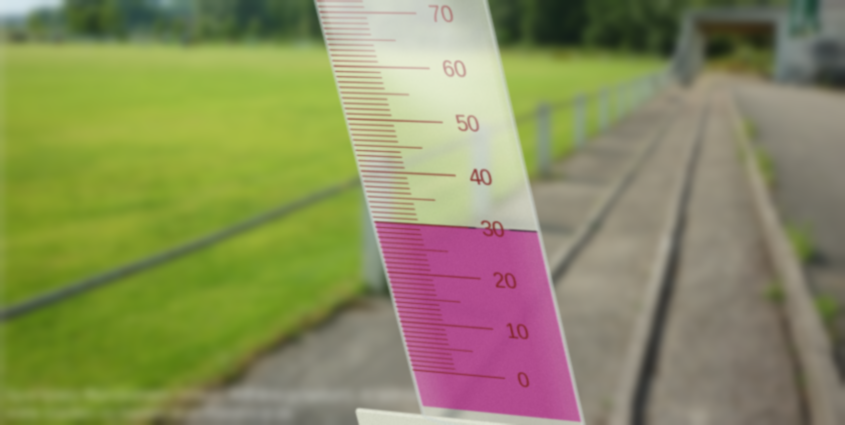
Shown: 30; mL
